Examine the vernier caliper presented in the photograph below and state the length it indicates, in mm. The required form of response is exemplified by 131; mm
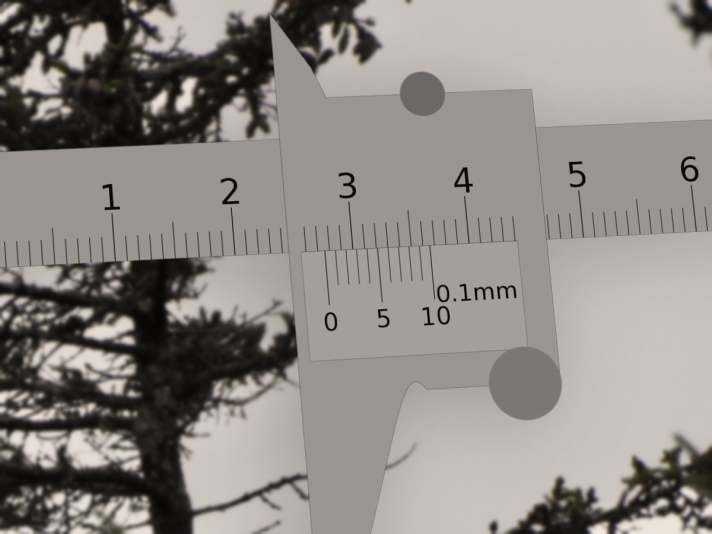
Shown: 27.6; mm
